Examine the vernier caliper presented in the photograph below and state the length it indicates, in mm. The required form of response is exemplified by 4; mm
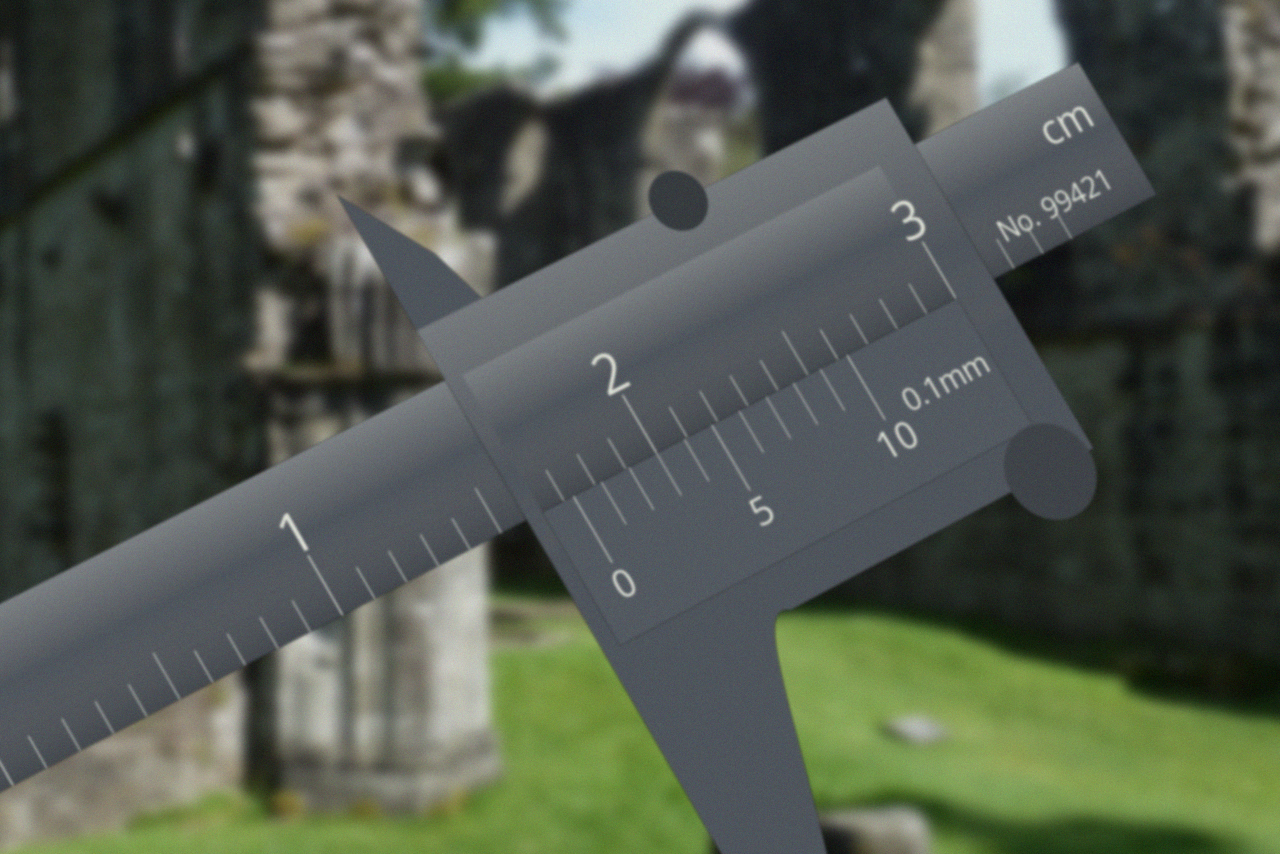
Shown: 17.3; mm
